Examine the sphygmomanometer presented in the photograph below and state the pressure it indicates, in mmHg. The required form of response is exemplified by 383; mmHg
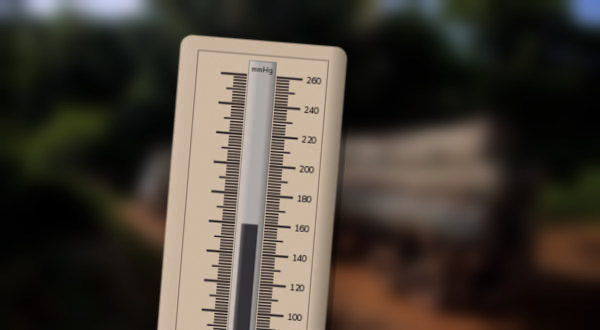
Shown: 160; mmHg
